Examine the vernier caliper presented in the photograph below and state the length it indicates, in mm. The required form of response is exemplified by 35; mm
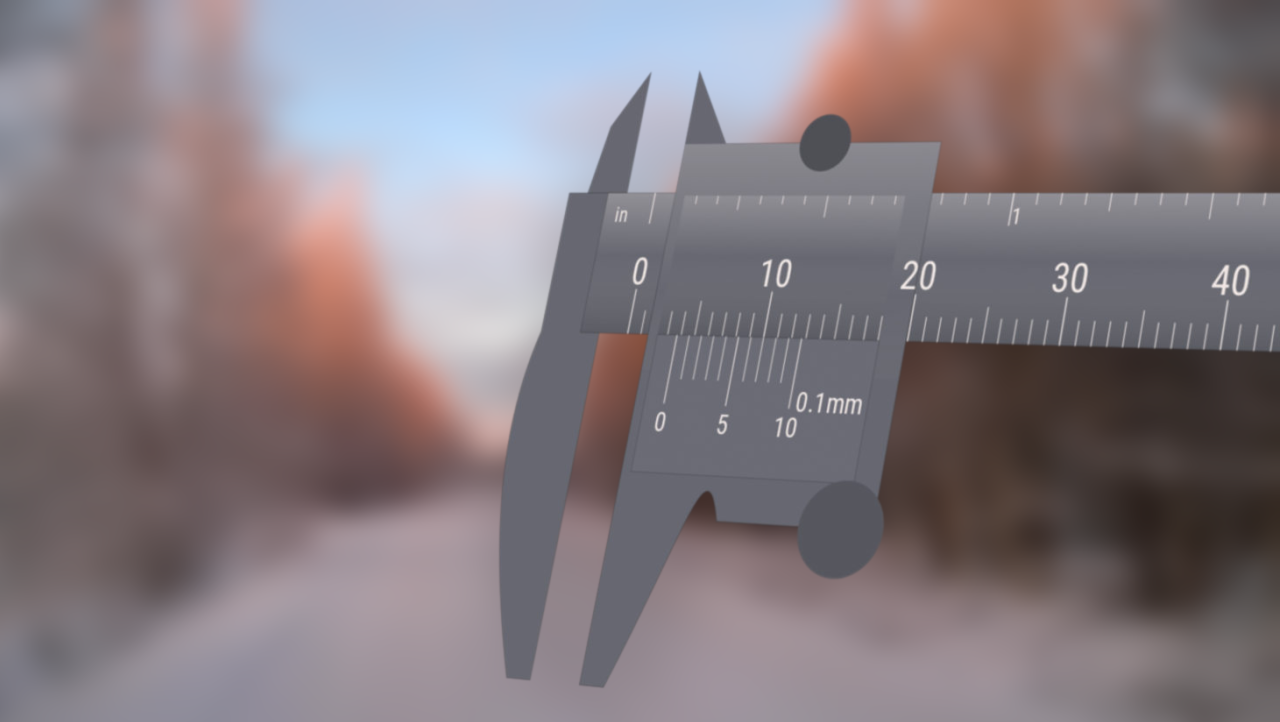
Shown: 3.7; mm
